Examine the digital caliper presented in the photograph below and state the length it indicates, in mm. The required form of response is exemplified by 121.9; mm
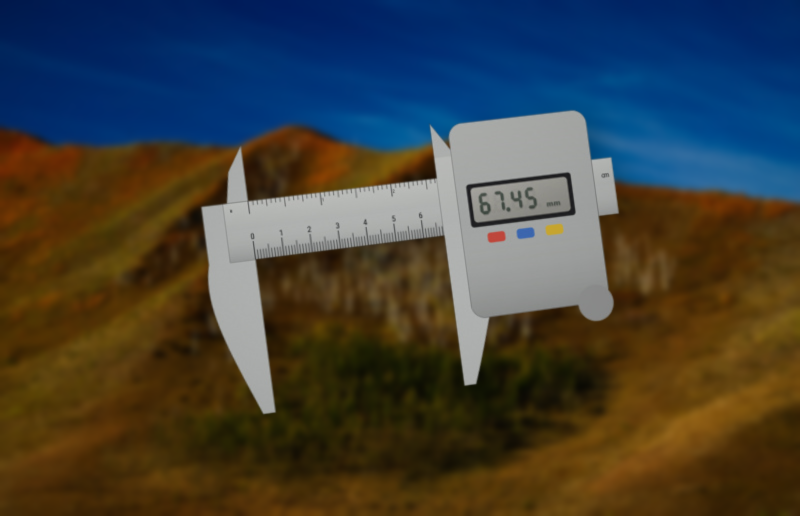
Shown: 67.45; mm
